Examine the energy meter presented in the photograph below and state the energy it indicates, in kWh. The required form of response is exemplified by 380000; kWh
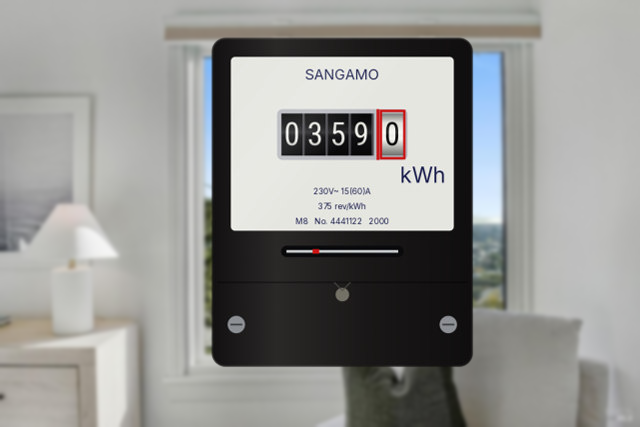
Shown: 359.0; kWh
